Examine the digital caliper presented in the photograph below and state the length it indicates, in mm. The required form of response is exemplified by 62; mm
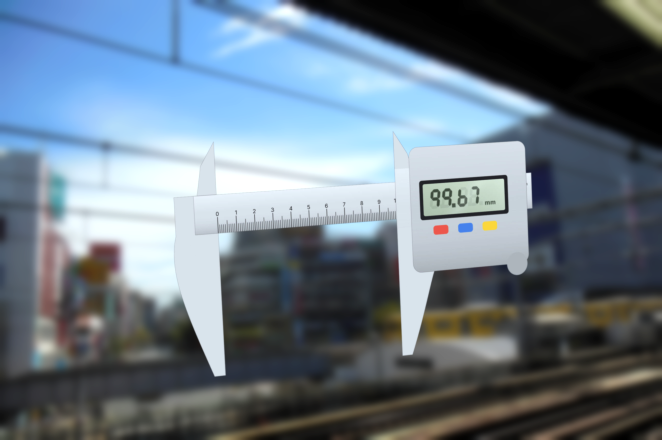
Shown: 99.67; mm
